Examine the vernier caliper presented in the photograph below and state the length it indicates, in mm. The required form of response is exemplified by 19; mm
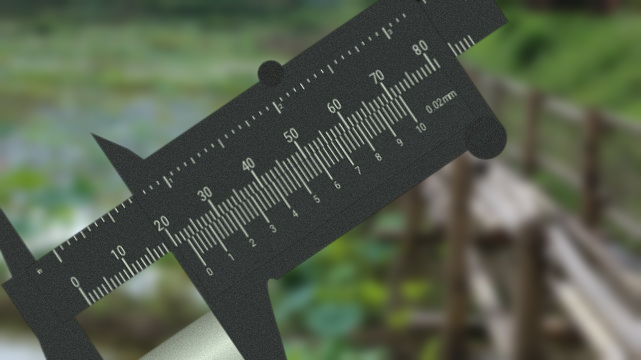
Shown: 22.5; mm
